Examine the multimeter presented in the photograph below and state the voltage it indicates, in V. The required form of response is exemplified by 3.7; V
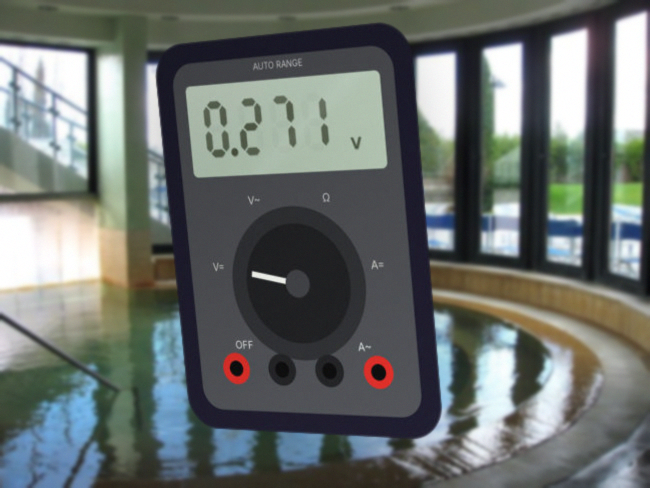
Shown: 0.271; V
